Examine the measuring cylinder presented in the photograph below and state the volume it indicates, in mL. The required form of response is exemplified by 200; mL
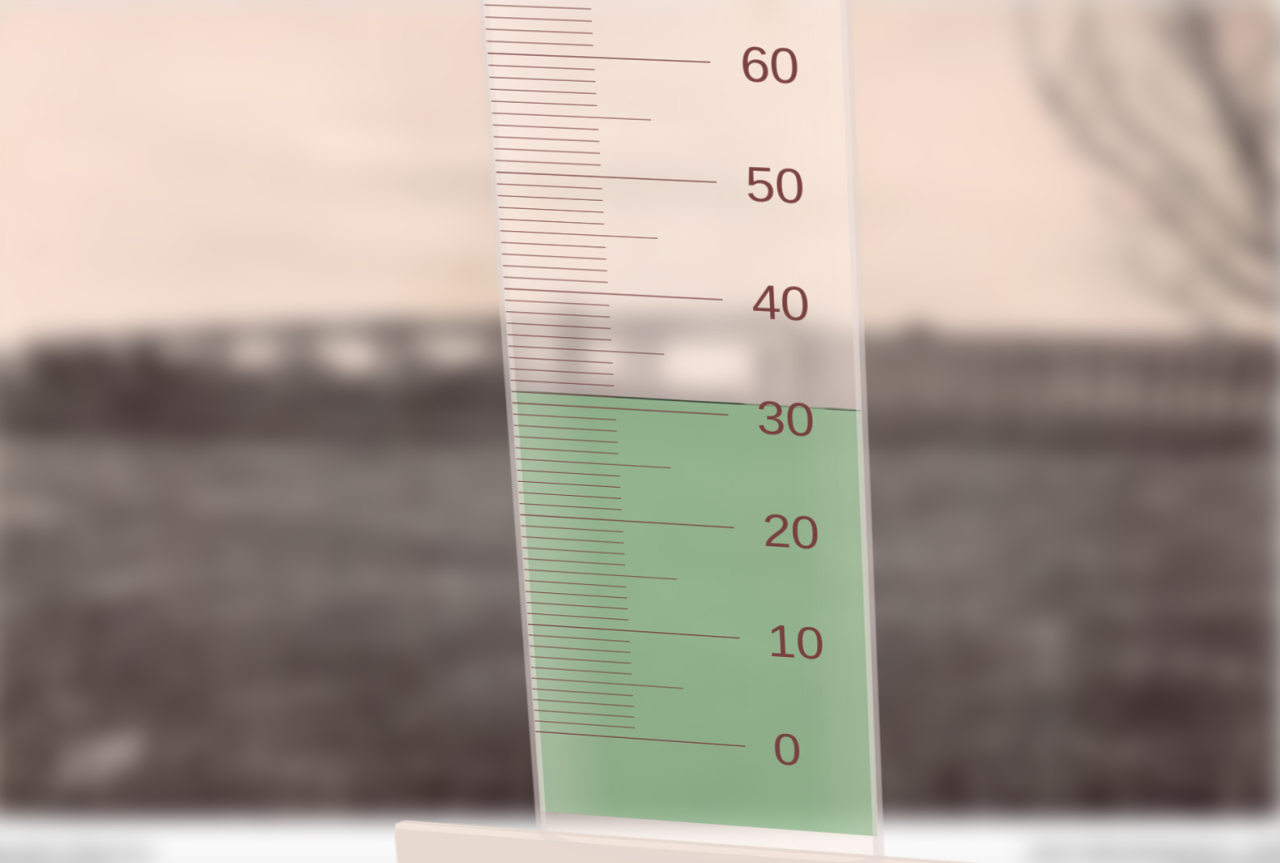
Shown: 31; mL
